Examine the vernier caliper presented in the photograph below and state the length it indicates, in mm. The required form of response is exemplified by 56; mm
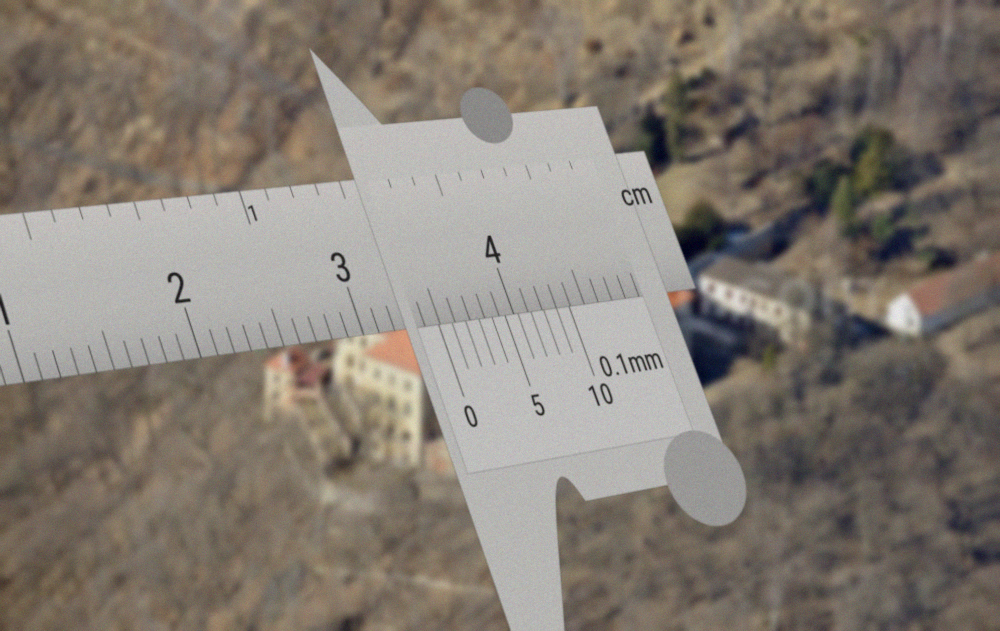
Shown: 34.9; mm
